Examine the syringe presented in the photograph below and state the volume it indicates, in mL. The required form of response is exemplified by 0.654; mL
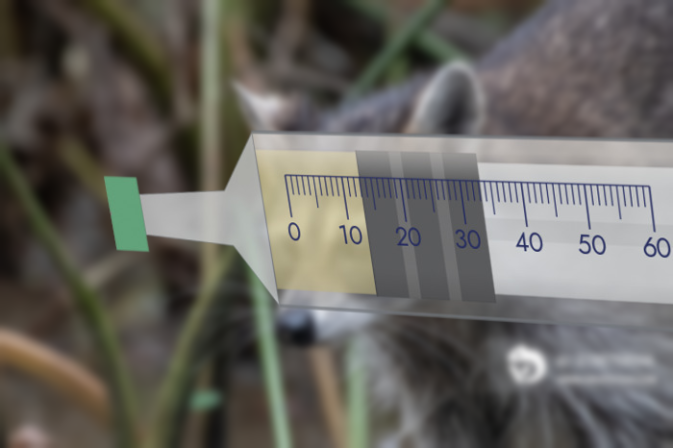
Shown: 13; mL
